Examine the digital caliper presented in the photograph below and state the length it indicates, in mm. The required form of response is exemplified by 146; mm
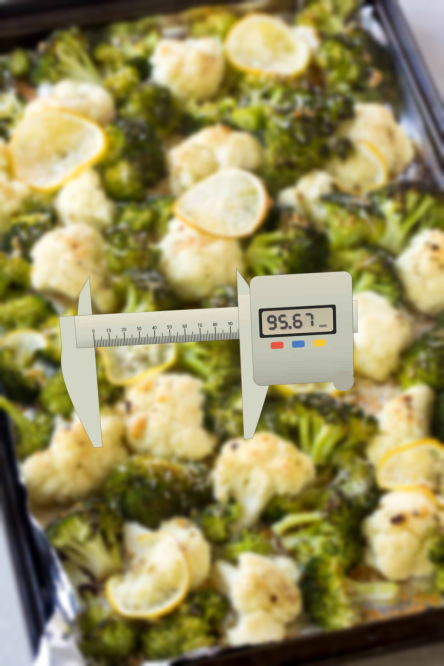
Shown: 95.67; mm
